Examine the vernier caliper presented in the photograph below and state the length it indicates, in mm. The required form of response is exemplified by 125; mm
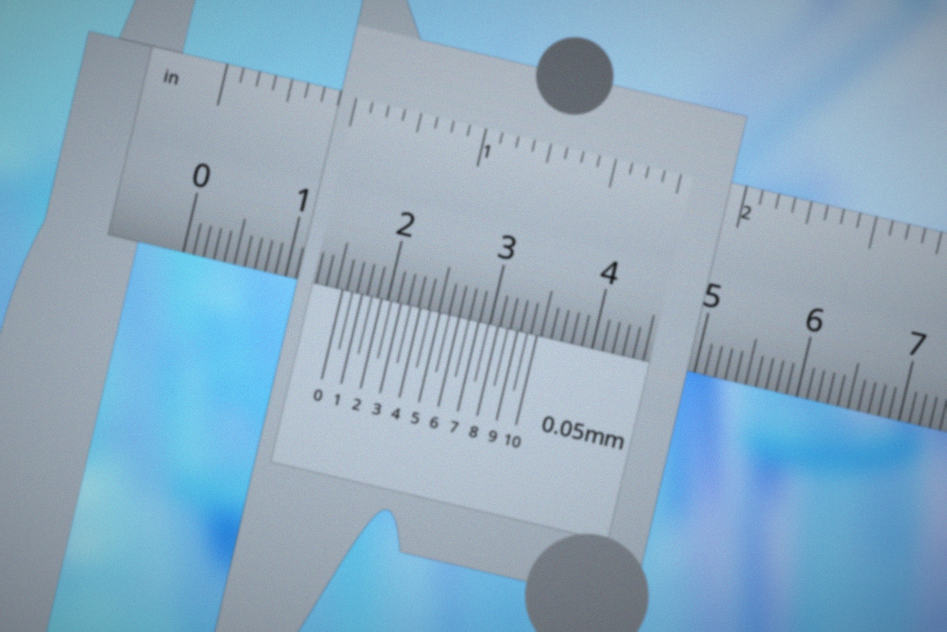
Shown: 15.6; mm
